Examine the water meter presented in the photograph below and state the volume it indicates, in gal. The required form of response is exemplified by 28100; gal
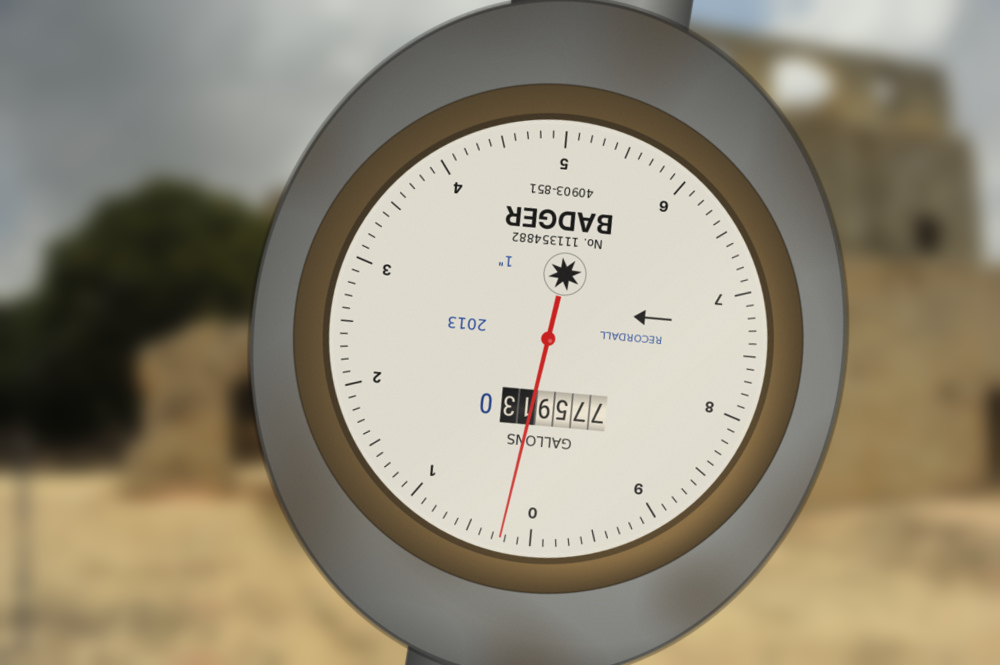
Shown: 7759130.2; gal
